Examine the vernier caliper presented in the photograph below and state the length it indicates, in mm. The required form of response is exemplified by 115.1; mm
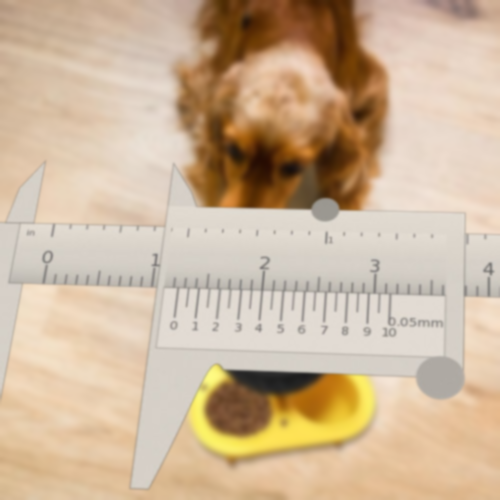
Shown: 12.4; mm
